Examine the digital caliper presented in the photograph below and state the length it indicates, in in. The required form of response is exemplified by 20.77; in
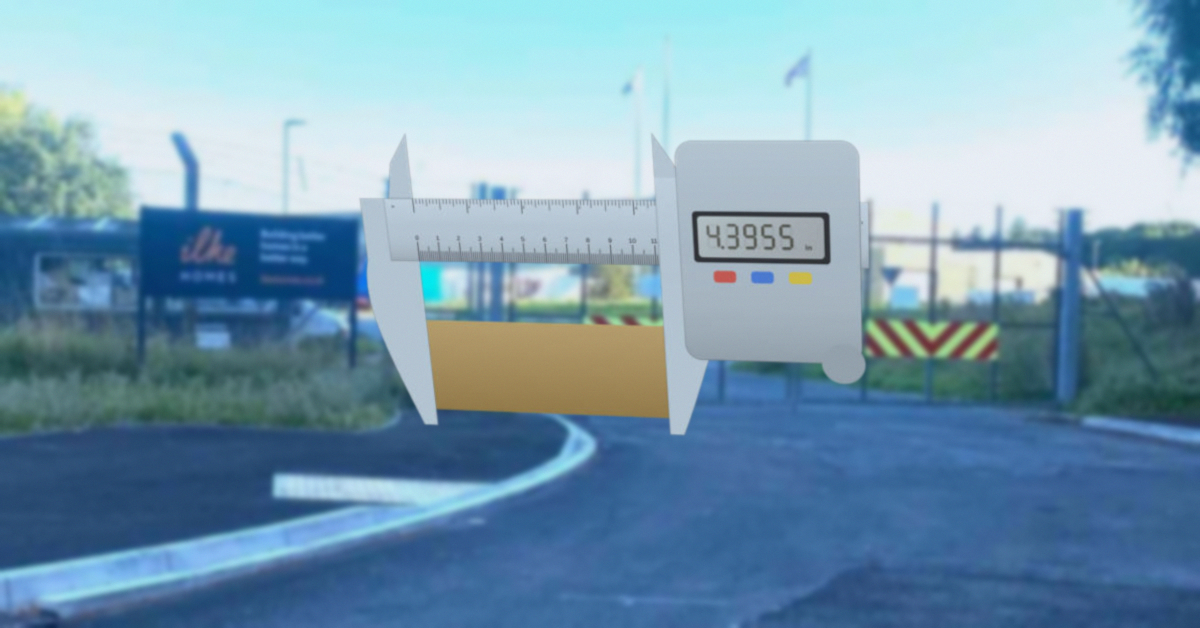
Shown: 4.3955; in
